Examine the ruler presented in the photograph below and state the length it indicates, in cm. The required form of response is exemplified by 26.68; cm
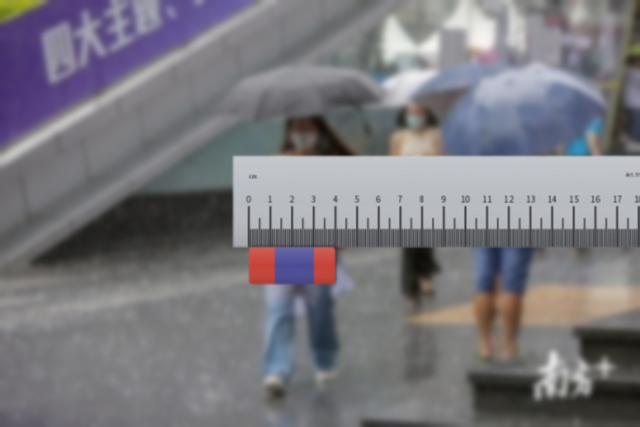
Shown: 4; cm
